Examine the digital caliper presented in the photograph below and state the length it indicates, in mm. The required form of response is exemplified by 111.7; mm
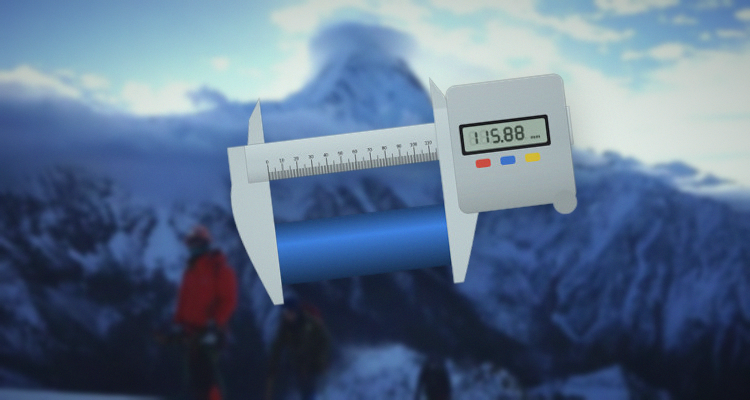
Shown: 115.88; mm
